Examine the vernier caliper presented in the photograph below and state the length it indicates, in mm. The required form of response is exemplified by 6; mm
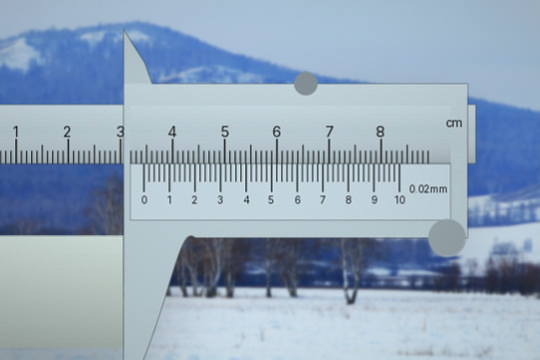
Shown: 34.5; mm
